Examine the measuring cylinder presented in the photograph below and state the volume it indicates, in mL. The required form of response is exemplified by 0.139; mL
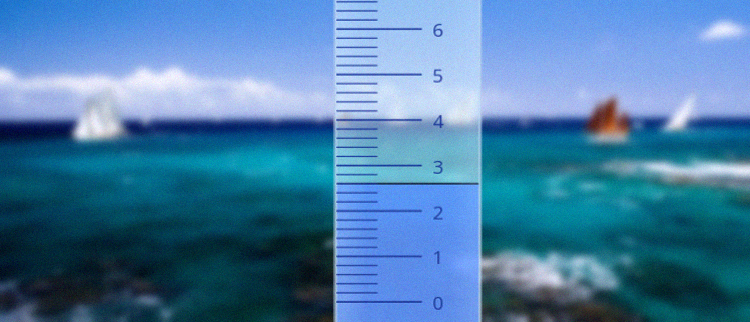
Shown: 2.6; mL
